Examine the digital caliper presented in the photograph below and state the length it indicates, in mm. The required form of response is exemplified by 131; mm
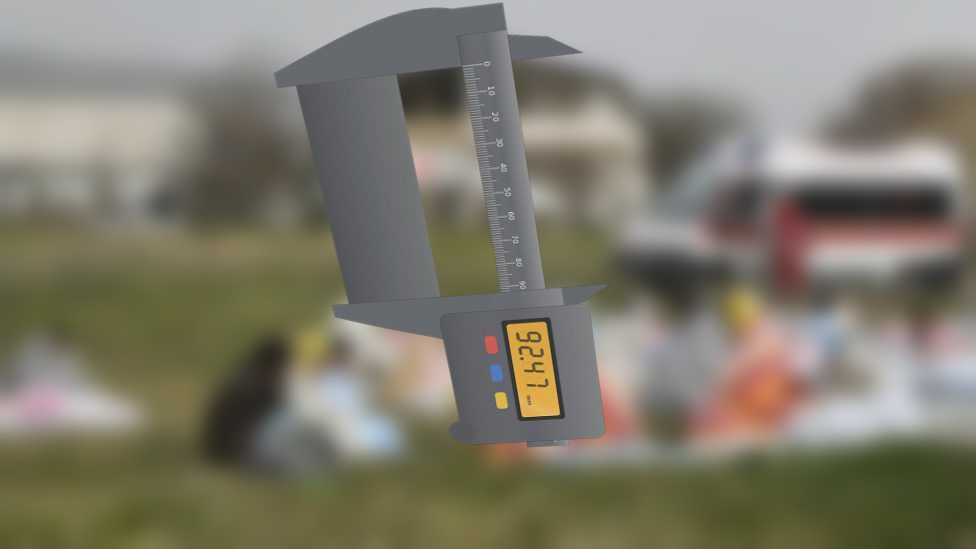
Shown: 92.47; mm
